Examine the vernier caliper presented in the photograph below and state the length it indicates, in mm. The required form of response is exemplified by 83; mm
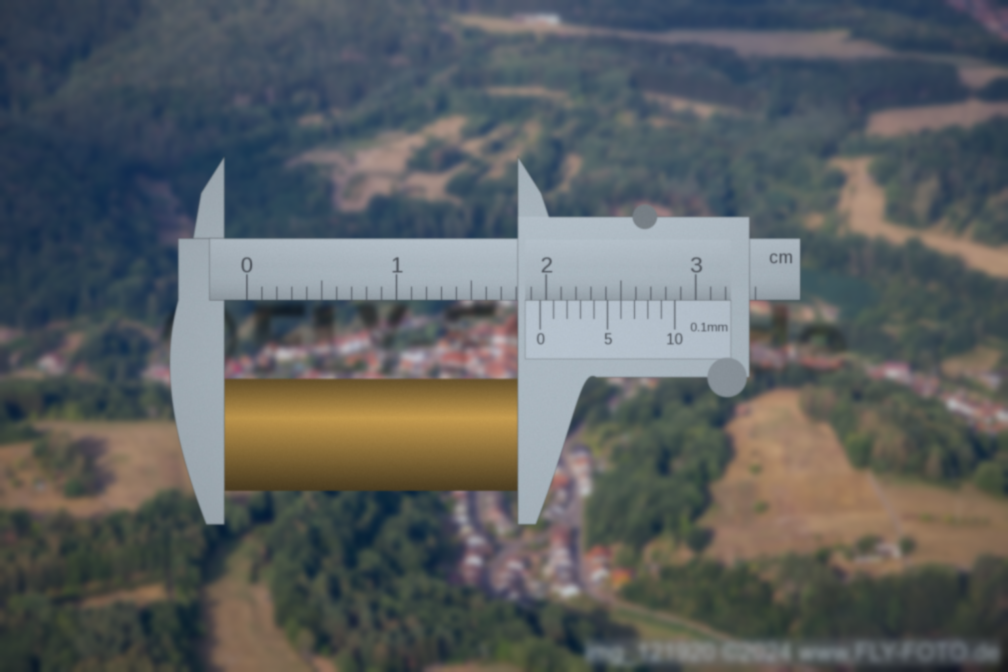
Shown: 19.6; mm
